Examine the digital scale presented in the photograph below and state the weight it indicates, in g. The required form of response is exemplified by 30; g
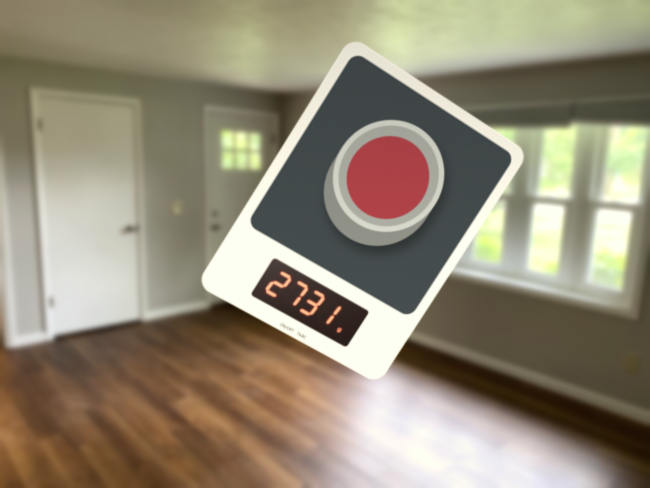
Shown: 2731; g
